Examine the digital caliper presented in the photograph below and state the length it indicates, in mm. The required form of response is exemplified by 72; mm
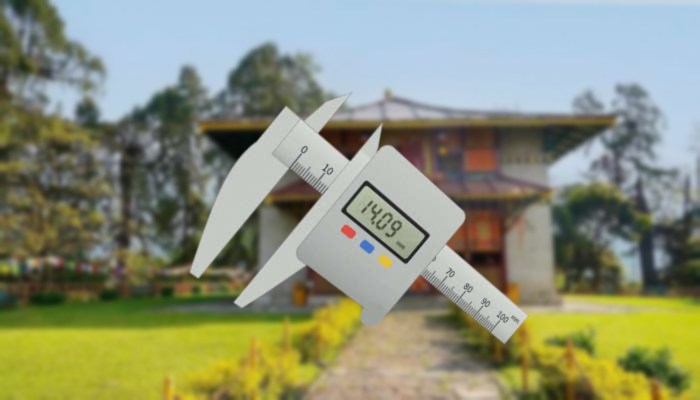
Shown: 14.09; mm
